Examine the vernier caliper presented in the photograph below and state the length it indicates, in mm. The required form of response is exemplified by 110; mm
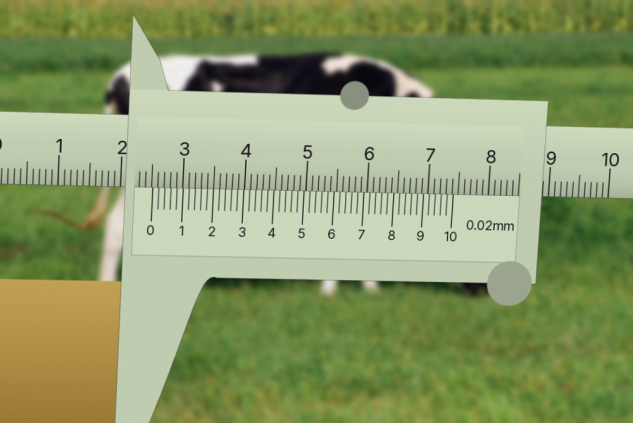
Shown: 25.2; mm
